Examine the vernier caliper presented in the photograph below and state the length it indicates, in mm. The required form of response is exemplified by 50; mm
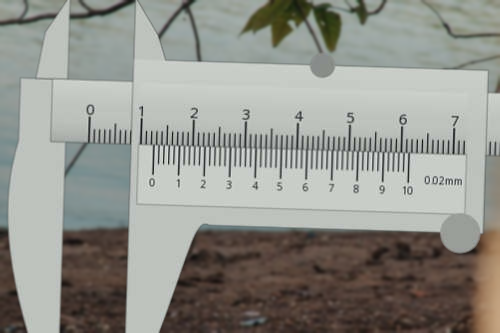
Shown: 12.5; mm
